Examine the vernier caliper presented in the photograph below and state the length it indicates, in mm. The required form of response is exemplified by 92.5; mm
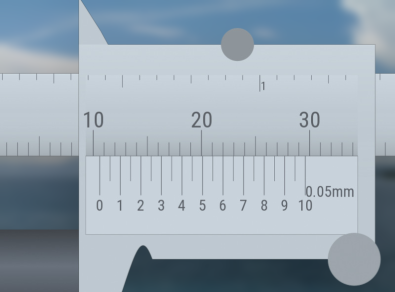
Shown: 10.6; mm
